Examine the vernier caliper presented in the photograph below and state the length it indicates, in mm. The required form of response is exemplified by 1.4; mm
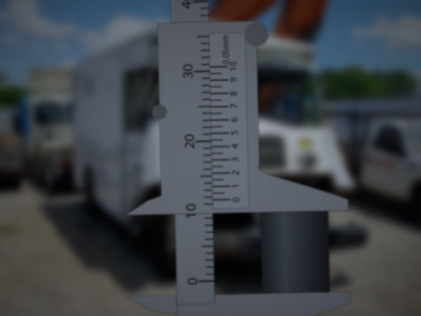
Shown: 11.6; mm
